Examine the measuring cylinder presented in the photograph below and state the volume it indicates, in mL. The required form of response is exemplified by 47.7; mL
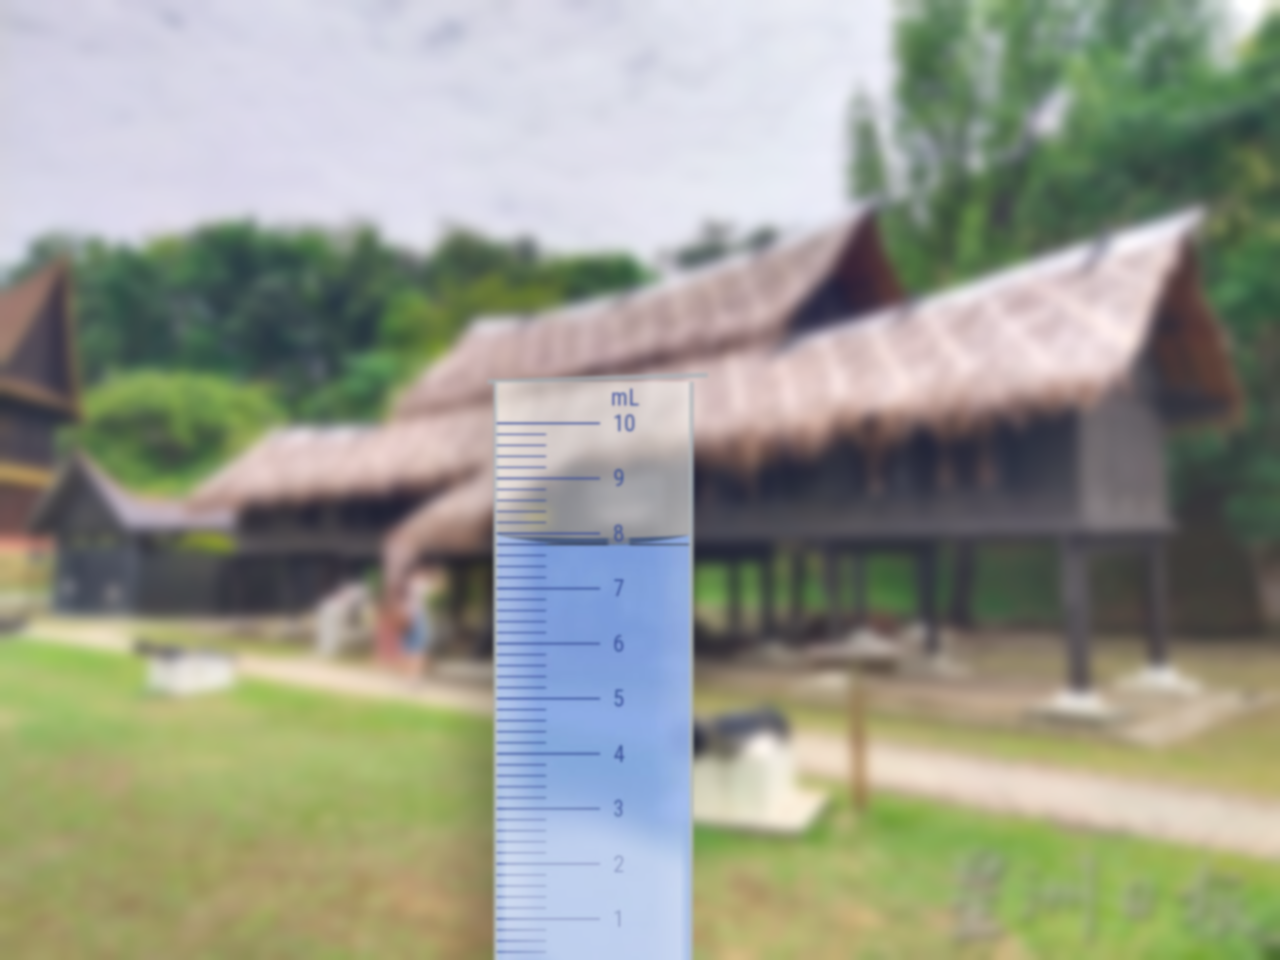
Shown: 7.8; mL
